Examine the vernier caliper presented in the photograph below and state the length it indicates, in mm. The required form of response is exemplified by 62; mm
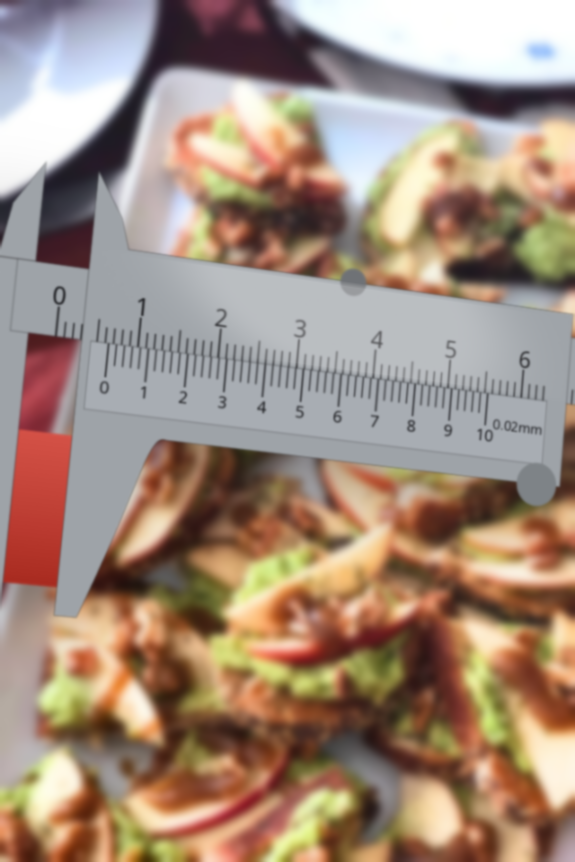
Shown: 6.4; mm
